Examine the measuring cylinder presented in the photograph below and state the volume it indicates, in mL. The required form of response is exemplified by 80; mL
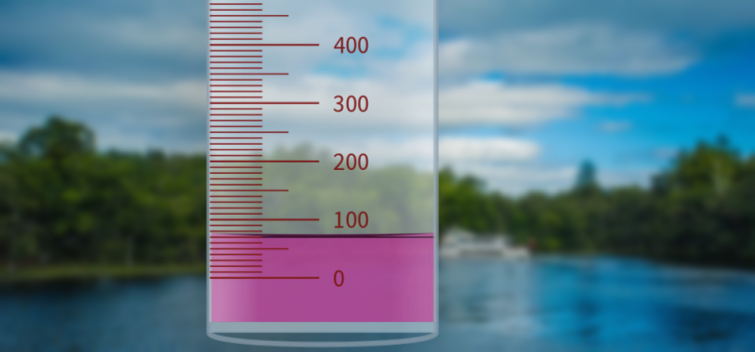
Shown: 70; mL
